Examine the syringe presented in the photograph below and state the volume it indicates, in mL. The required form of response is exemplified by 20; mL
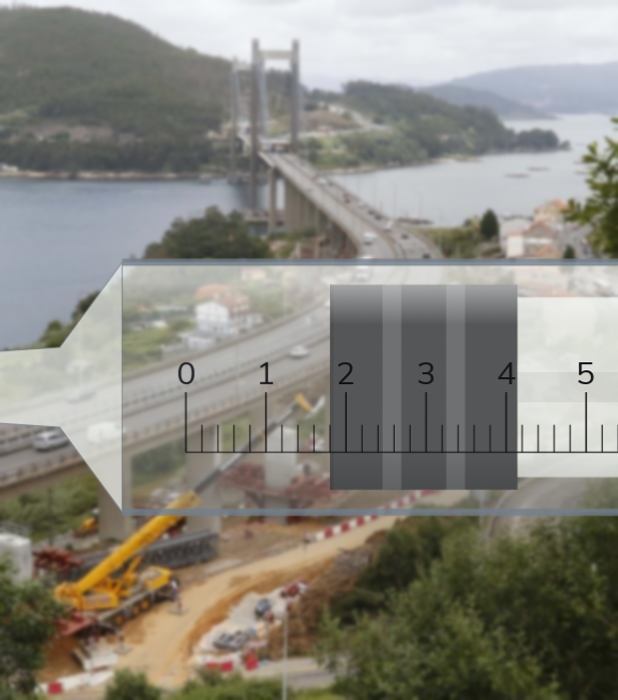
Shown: 1.8; mL
